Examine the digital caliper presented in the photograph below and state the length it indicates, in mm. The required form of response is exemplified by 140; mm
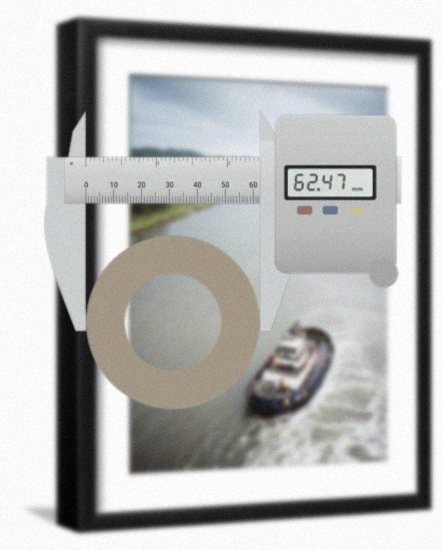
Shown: 62.47; mm
